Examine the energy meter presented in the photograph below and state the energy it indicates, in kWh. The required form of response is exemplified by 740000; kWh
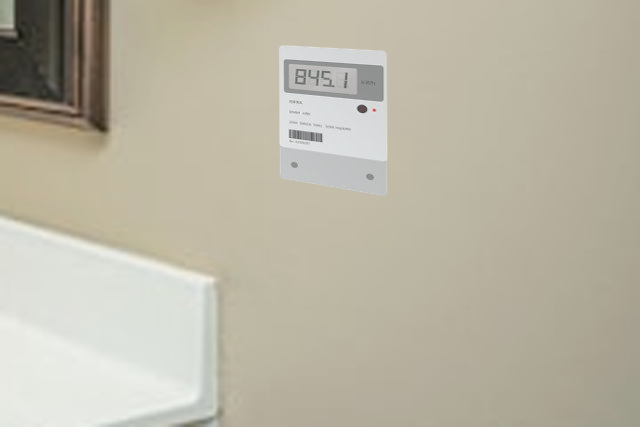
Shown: 845.1; kWh
